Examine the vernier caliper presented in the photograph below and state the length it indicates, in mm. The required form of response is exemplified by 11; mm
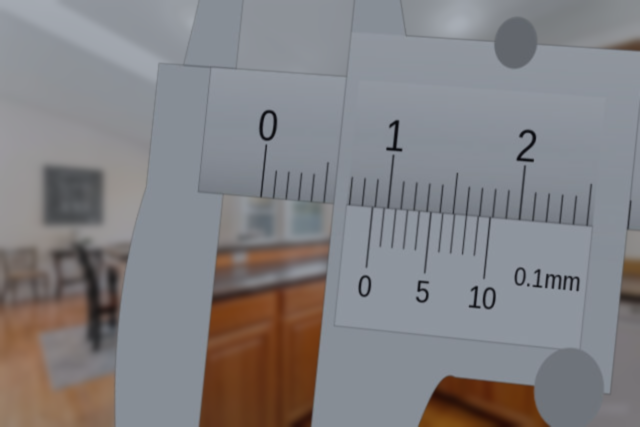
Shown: 8.8; mm
